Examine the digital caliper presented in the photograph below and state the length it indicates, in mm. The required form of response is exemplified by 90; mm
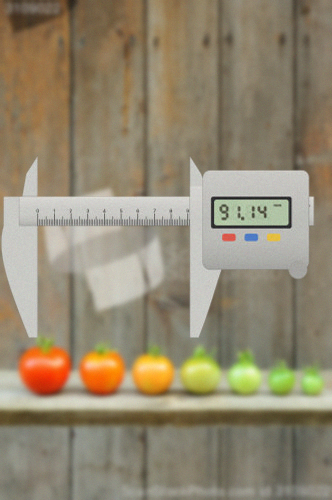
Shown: 91.14; mm
